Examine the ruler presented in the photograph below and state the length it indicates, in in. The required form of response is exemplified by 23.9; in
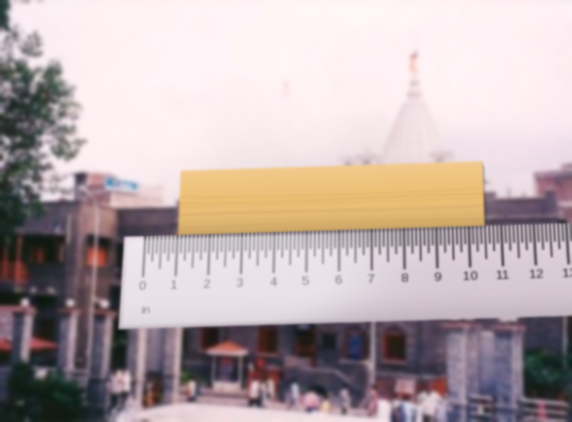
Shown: 9.5; in
